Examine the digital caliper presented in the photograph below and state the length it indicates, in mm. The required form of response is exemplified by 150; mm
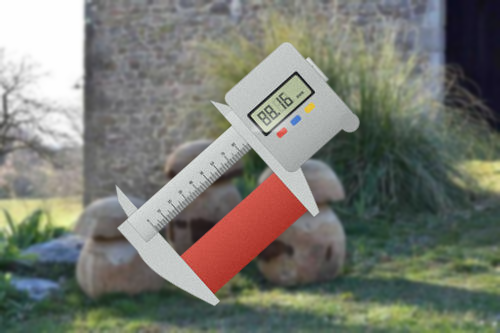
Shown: 88.16; mm
